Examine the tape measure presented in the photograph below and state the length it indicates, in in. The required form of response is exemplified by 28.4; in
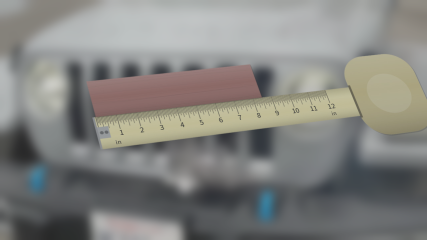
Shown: 8.5; in
